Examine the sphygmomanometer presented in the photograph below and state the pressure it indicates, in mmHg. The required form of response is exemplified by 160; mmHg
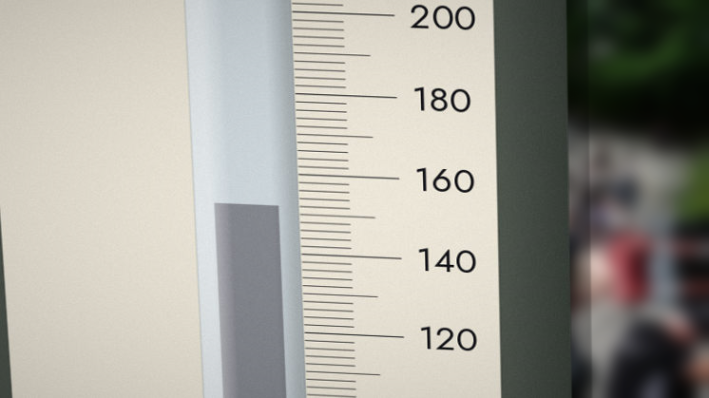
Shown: 152; mmHg
